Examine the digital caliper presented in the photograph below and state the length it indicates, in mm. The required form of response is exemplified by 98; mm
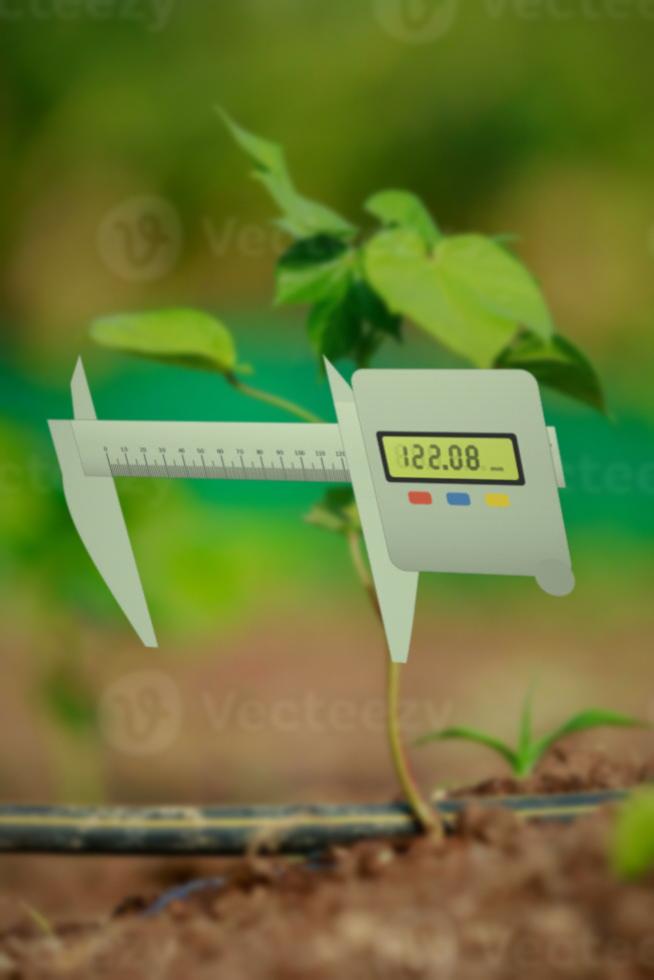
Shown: 122.08; mm
